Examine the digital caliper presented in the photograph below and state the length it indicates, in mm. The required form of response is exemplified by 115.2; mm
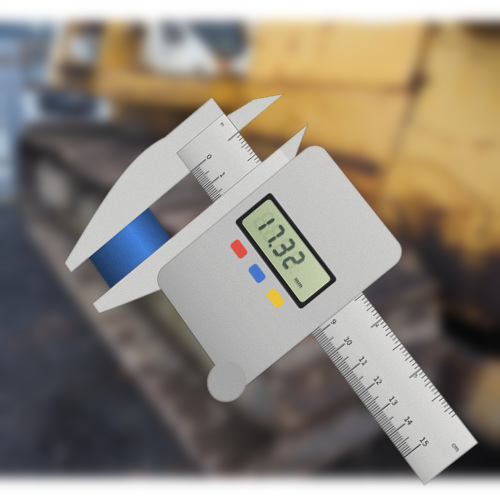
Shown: 17.32; mm
